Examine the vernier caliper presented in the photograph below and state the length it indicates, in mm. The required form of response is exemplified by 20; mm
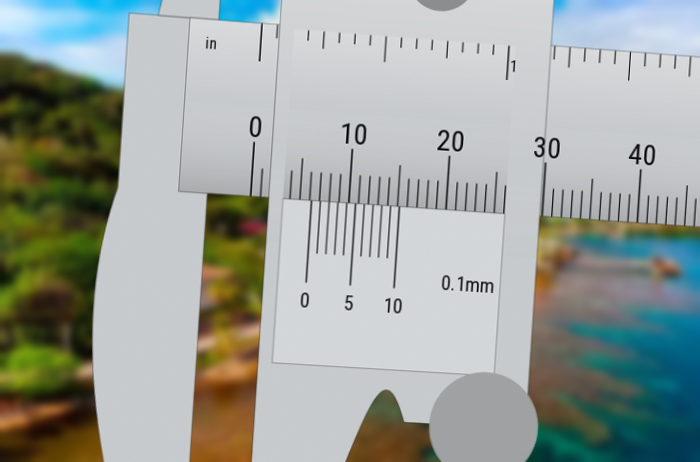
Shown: 6.2; mm
